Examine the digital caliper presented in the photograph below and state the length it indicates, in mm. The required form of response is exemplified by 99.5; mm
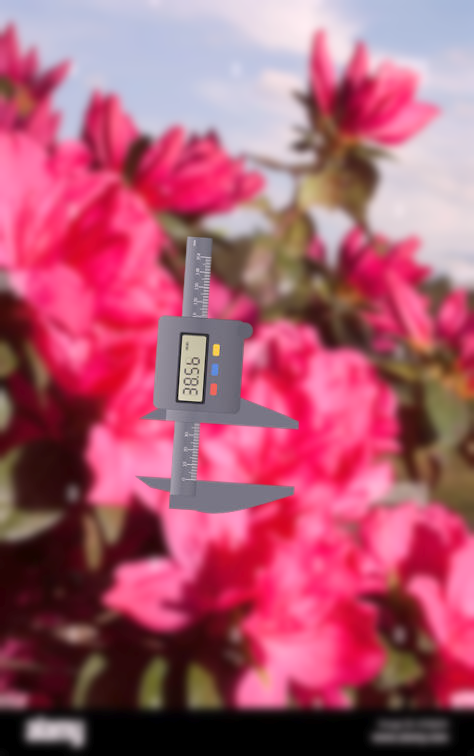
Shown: 38.56; mm
